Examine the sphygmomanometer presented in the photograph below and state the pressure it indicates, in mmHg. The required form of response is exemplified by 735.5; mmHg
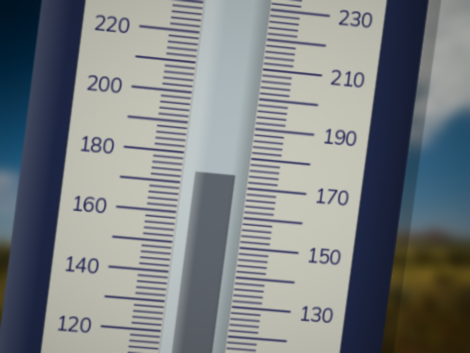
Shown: 174; mmHg
